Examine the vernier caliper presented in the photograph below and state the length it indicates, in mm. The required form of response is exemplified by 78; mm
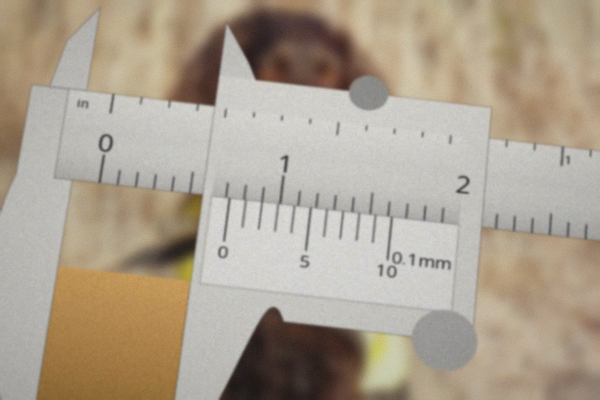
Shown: 7.2; mm
